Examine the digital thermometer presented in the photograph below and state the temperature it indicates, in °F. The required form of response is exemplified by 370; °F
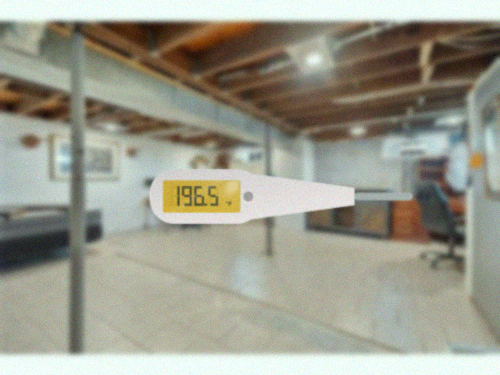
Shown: 196.5; °F
